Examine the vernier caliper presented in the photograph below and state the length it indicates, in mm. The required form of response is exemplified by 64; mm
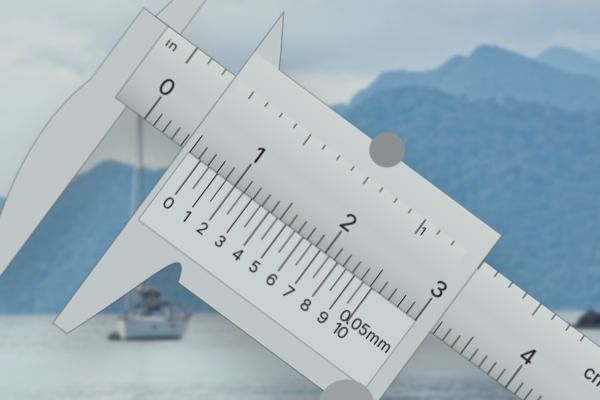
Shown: 6.2; mm
